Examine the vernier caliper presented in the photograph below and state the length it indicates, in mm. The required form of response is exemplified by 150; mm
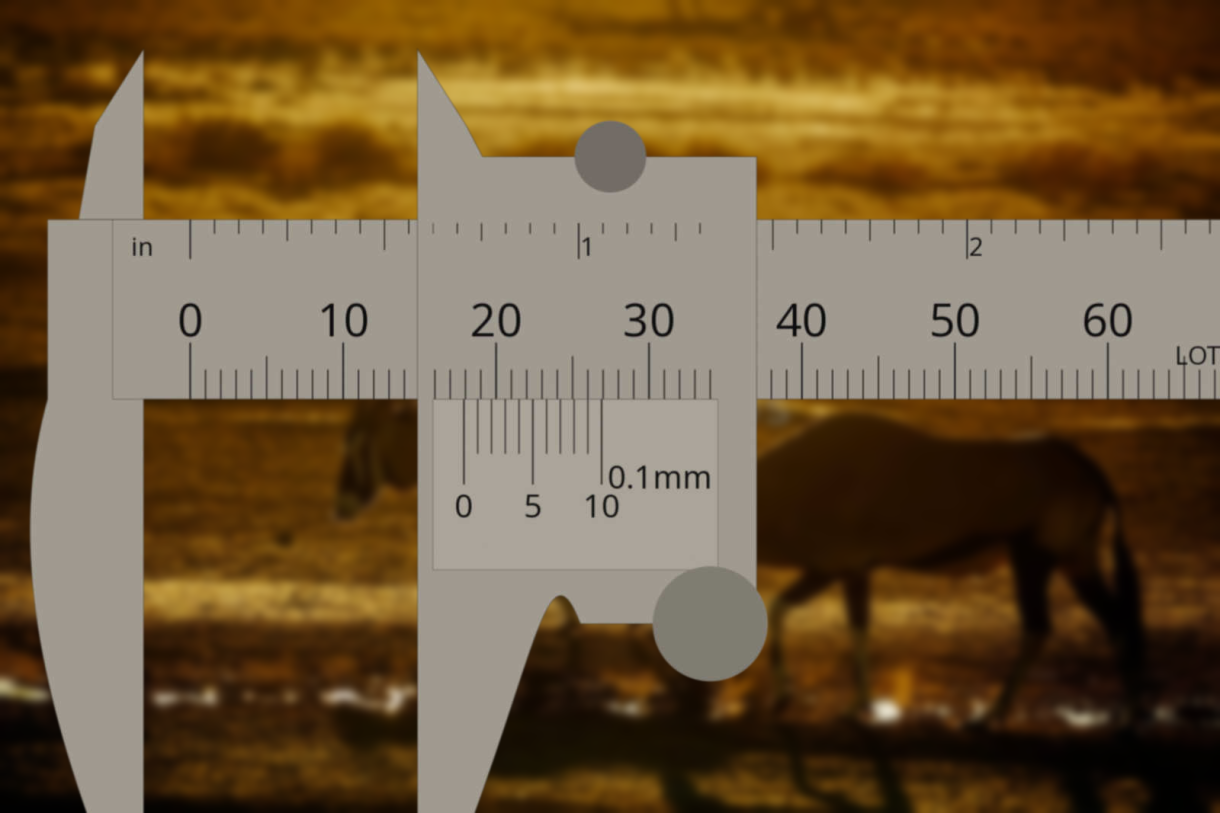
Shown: 17.9; mm
